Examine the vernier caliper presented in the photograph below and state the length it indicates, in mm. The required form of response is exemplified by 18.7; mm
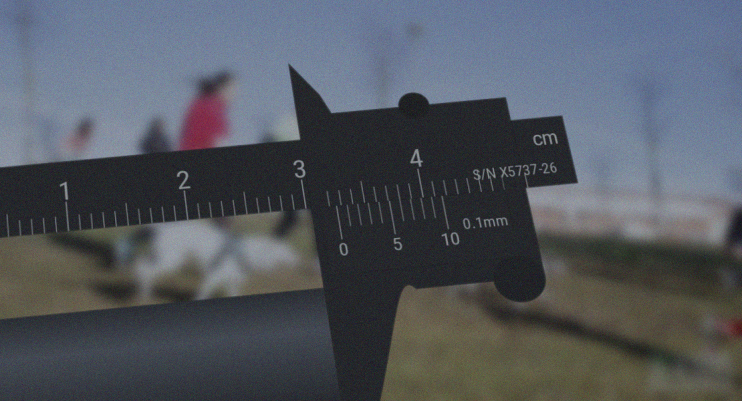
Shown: 32.6; mm
